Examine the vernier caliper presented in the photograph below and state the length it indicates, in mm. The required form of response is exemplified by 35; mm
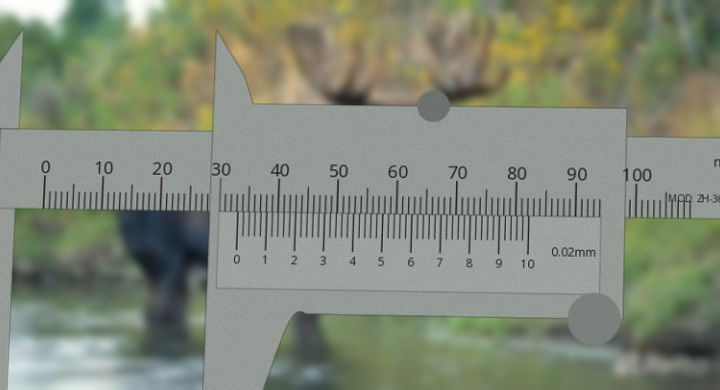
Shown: 33.2; mm
